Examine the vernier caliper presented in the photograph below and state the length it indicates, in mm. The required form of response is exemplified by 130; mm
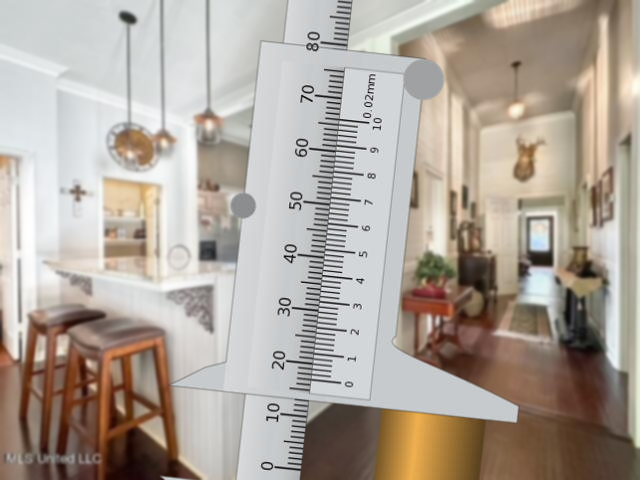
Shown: 17.0; mm
